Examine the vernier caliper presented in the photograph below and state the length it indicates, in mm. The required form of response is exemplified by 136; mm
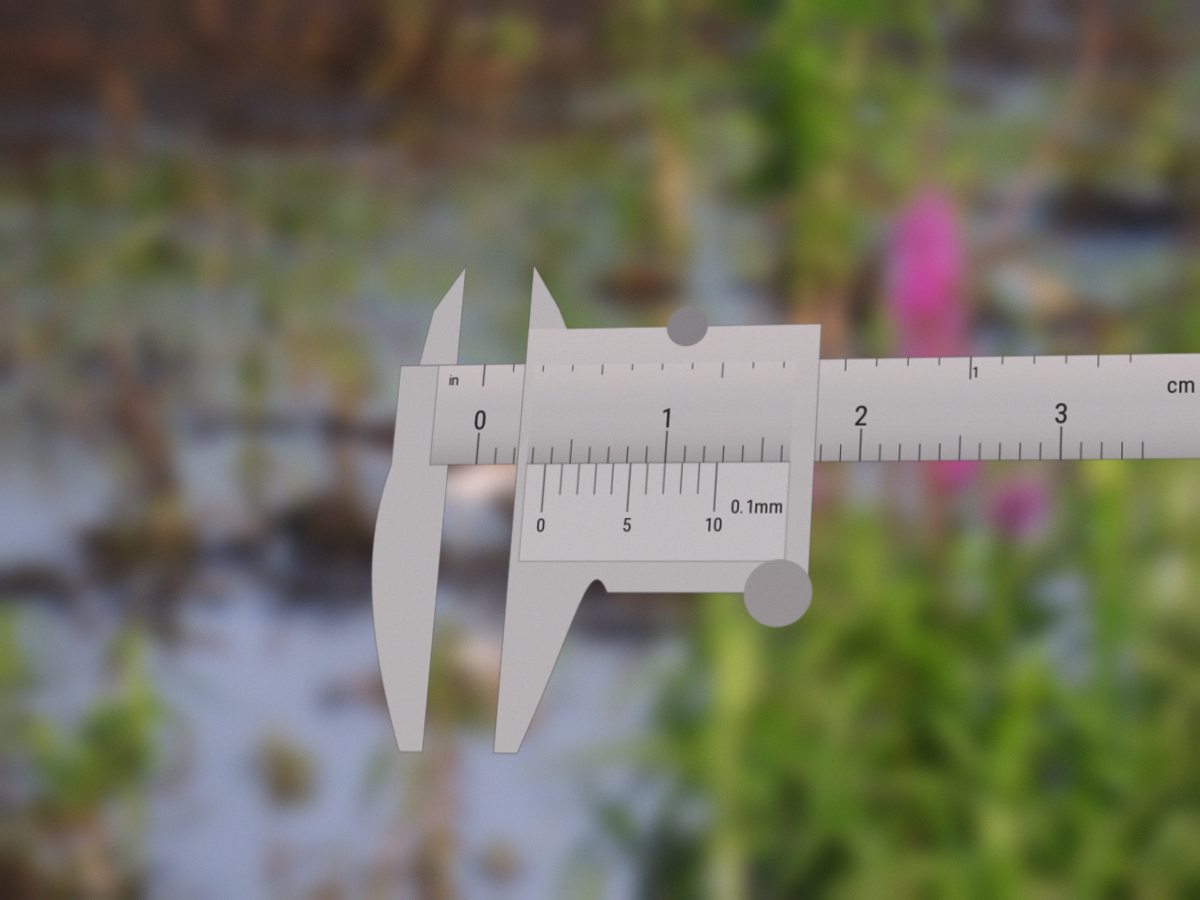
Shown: 3.7; mm
